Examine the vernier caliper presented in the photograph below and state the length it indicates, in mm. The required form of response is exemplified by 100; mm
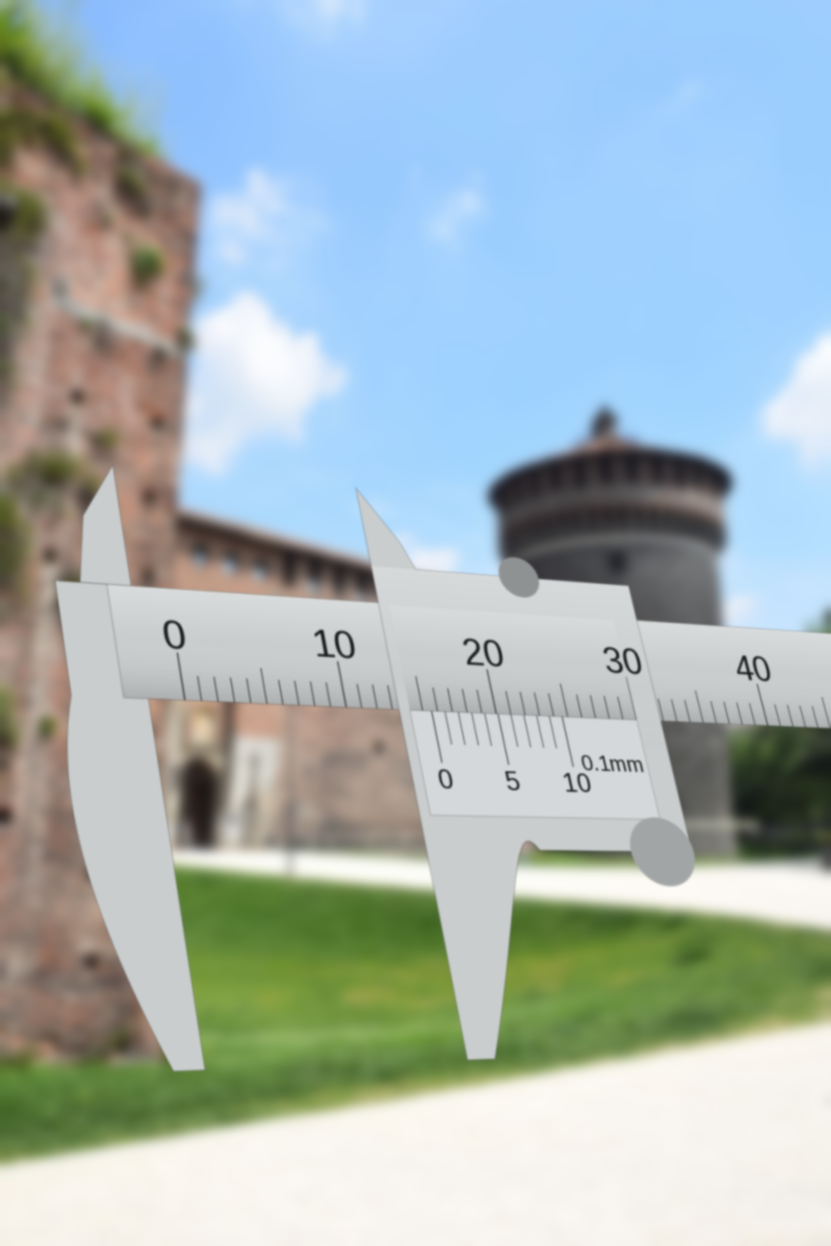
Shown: 15.6; mm
